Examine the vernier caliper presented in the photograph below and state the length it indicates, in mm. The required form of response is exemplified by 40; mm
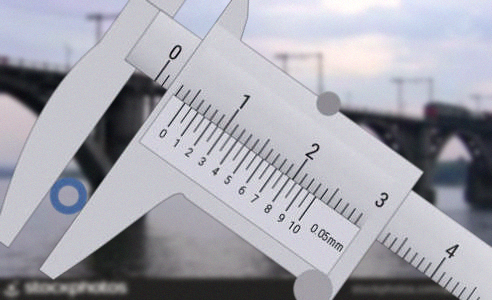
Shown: 4.4; mm
